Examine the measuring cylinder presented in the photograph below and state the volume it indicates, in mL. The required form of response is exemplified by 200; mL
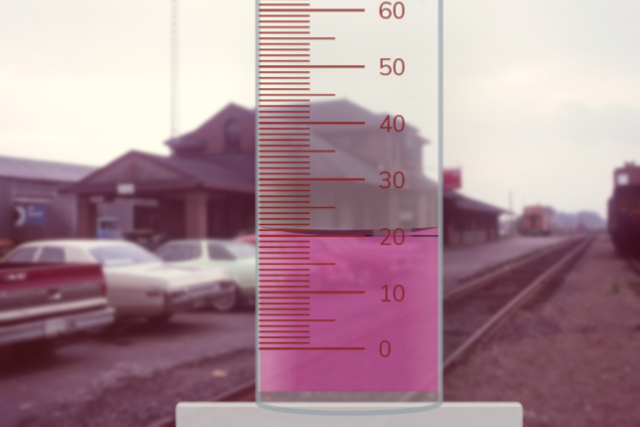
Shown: 20; mL
